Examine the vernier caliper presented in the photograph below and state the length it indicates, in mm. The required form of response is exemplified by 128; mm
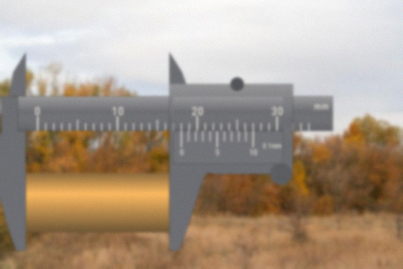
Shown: 18.0; mm
